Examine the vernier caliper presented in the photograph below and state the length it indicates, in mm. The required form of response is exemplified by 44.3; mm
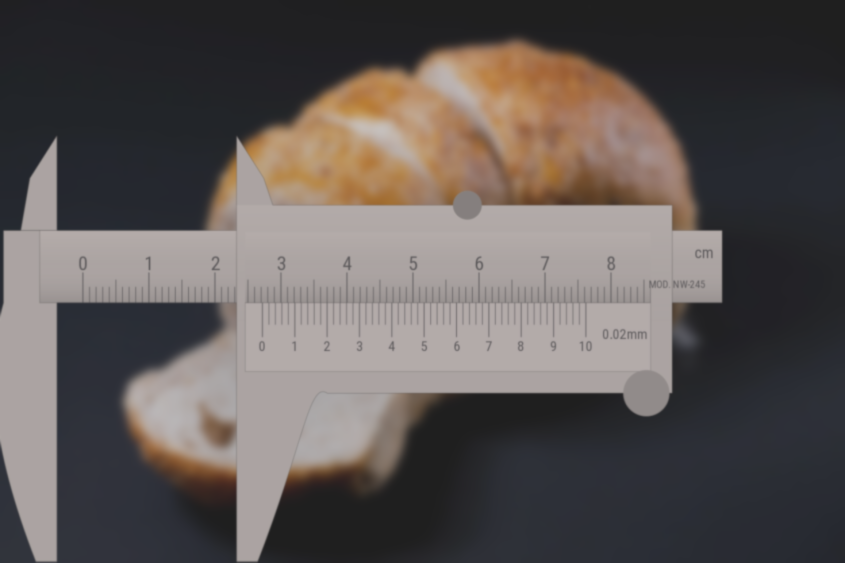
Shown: 27.2; mm
